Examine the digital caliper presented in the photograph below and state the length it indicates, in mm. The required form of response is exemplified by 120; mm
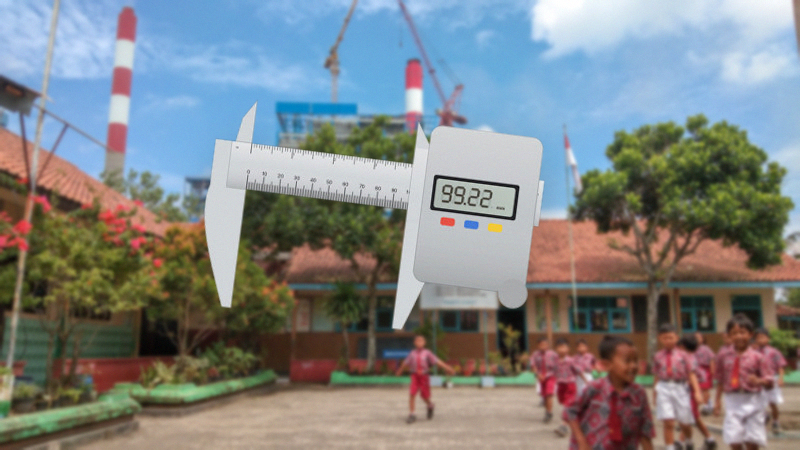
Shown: 99.22; mm
